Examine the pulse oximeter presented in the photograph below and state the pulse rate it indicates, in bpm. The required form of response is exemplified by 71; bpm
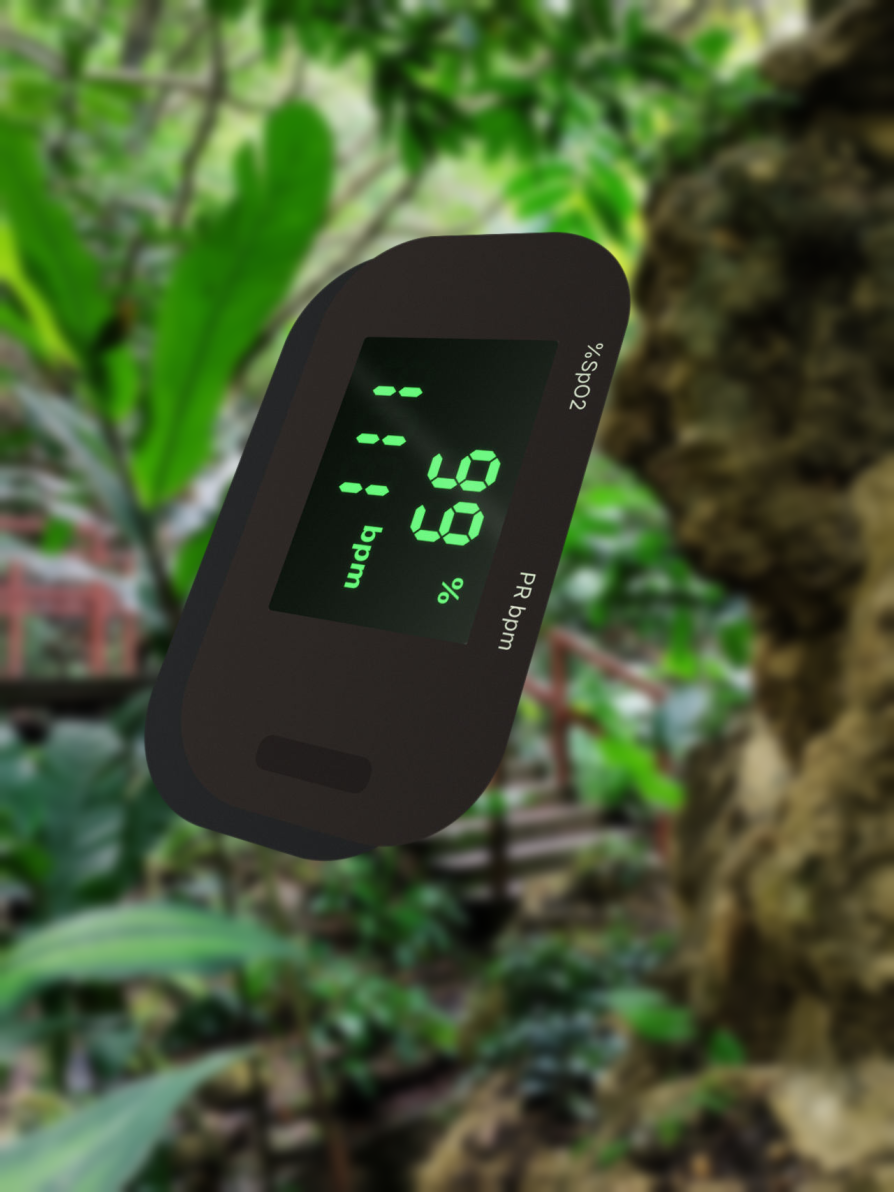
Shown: 111; bpm
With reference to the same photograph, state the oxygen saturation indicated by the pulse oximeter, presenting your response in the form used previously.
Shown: 99; %
